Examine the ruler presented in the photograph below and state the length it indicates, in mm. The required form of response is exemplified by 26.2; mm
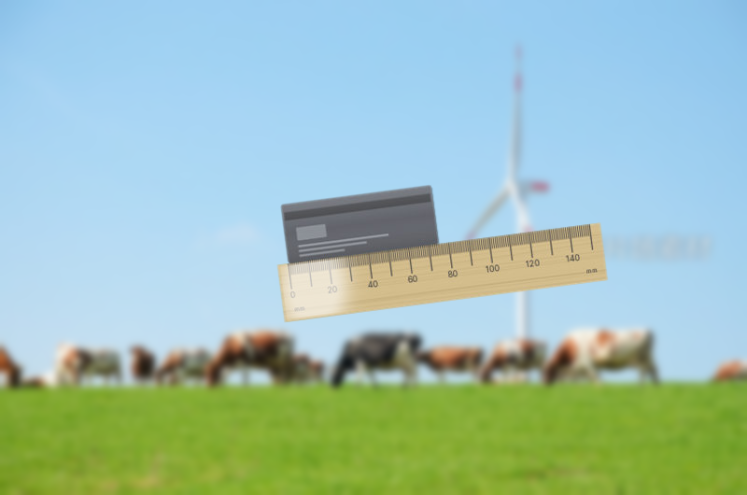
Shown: 75; mm
